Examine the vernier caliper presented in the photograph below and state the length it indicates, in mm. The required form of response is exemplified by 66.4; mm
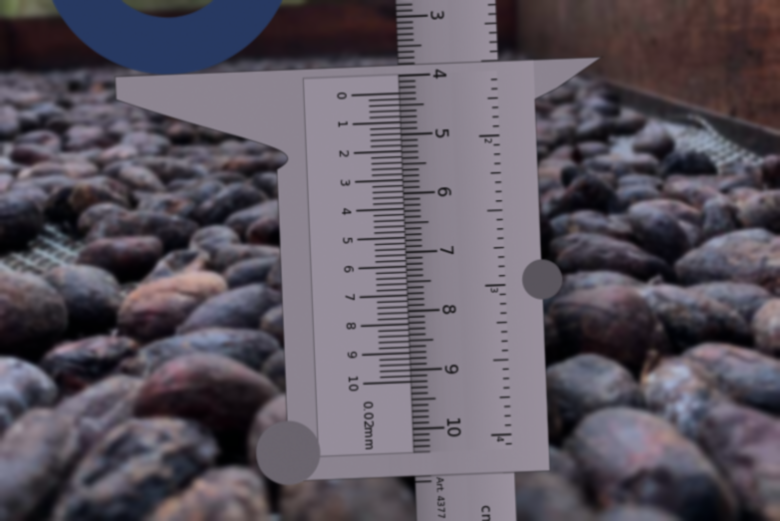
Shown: 43.0; mm
